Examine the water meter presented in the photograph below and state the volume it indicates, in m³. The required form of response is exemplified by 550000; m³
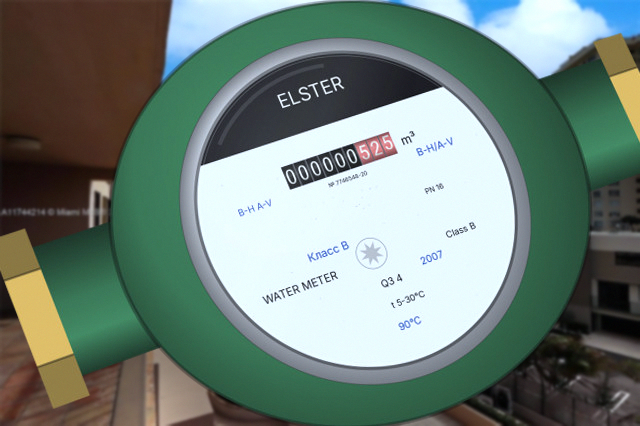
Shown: 0.525; m³
